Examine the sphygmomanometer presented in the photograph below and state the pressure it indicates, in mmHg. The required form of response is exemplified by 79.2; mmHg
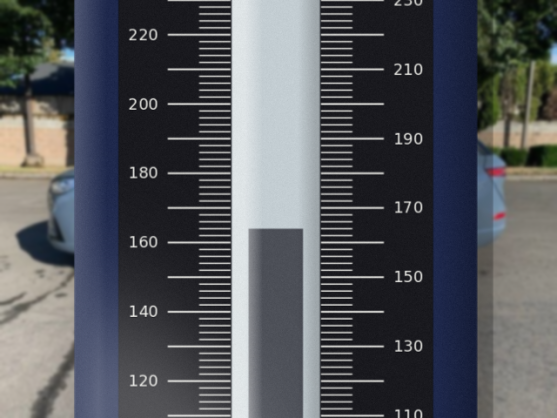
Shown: 164; mmHg
